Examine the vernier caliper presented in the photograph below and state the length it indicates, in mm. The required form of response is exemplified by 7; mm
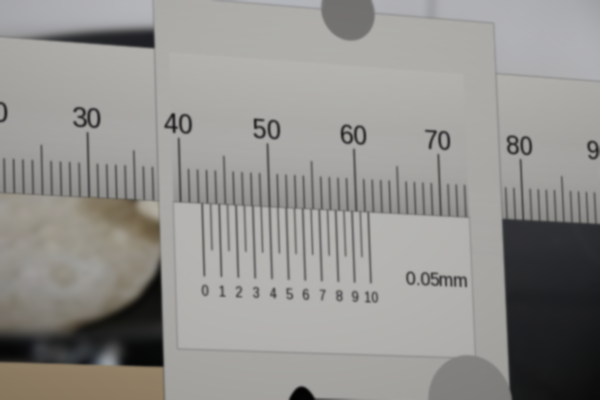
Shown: 42.4; mm
